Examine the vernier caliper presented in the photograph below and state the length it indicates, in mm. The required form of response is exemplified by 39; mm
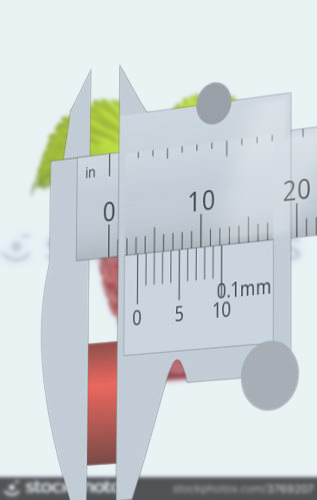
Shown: 3.2; mm
